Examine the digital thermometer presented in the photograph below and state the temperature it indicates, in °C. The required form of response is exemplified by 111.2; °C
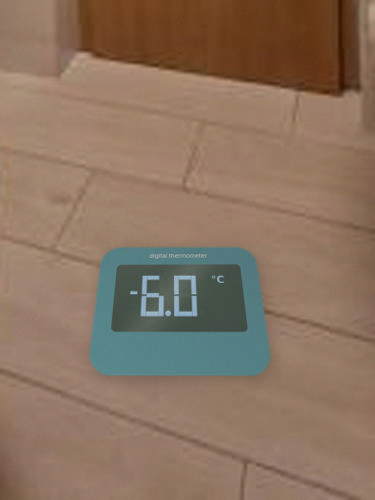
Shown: -6.0; °C
